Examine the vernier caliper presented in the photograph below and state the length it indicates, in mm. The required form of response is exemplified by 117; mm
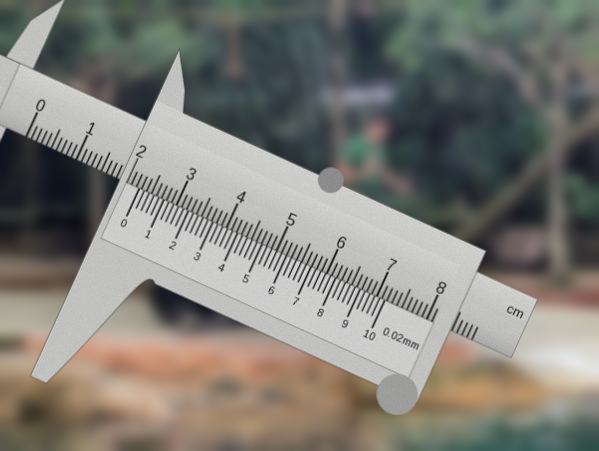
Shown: 22.6; mm
